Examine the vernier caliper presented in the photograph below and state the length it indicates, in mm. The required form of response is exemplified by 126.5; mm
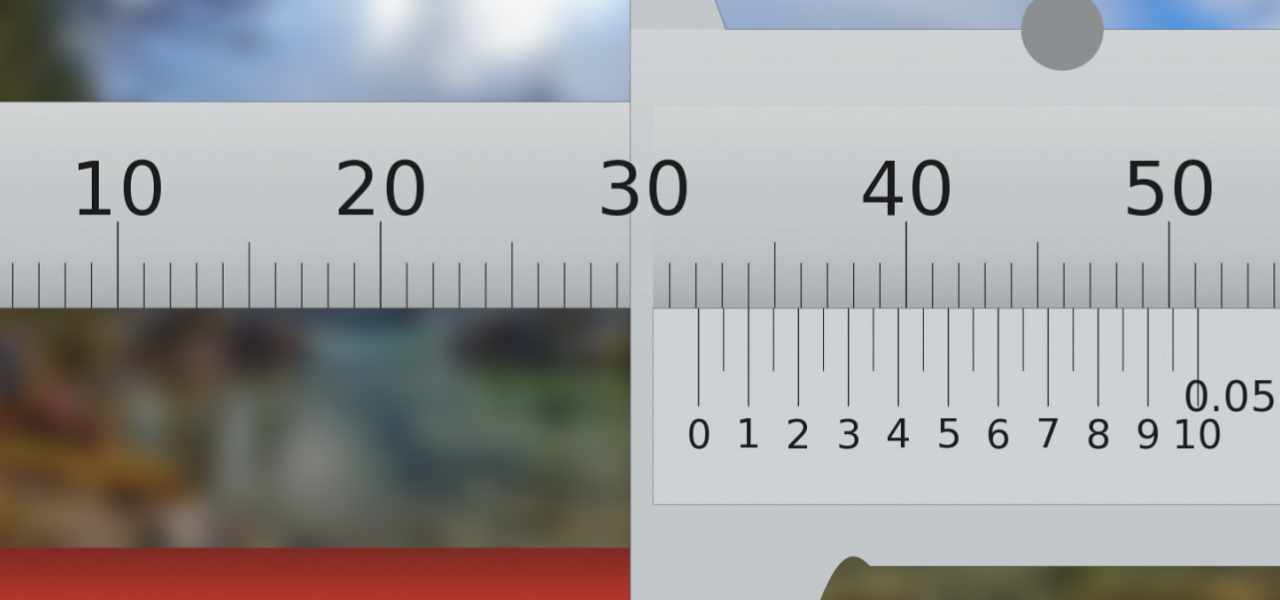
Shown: 32.10; mm
